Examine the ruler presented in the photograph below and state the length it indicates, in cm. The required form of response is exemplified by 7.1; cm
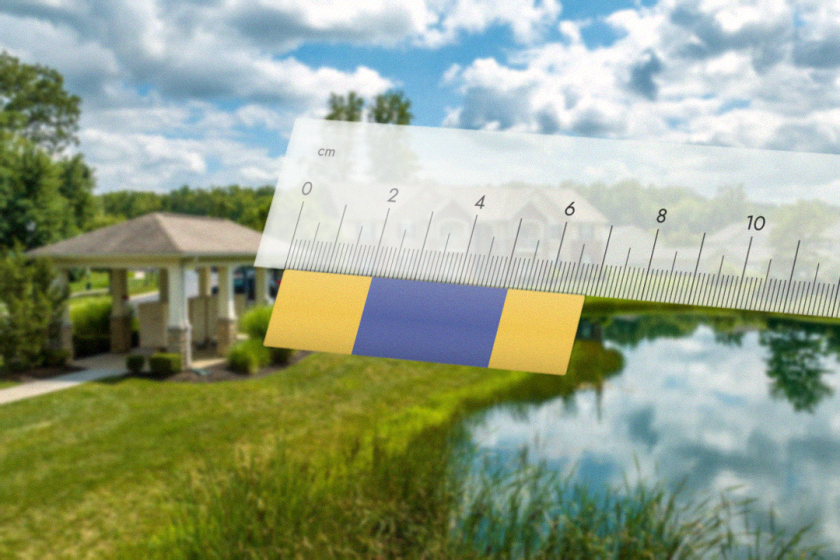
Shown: 6.8; cm
